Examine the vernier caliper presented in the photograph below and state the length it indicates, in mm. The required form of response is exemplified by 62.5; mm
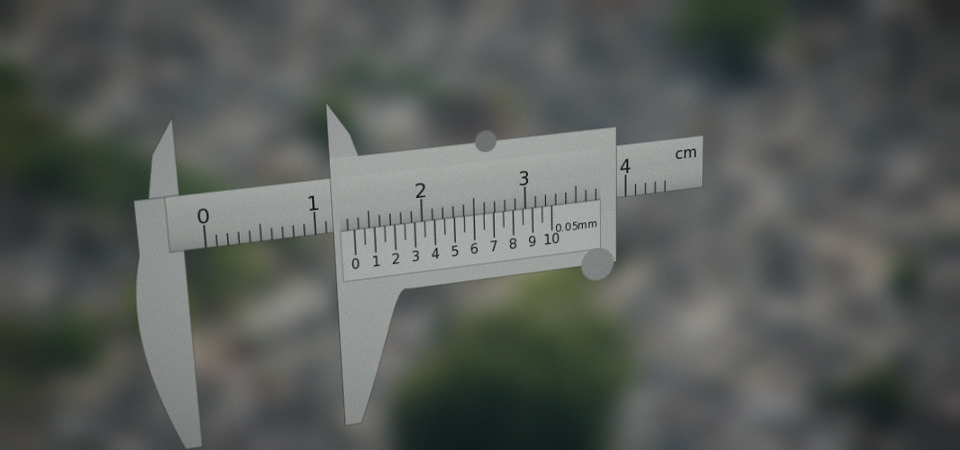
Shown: 13.6; mm
